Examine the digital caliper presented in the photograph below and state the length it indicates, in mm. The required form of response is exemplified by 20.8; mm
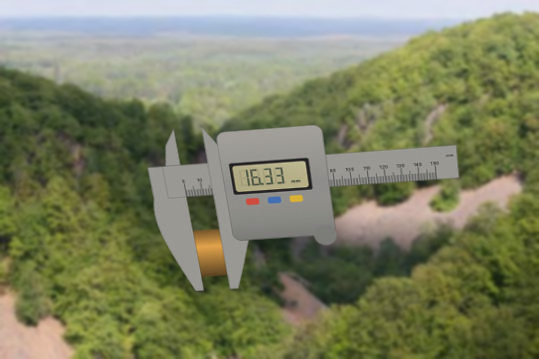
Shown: 16.33; mm
